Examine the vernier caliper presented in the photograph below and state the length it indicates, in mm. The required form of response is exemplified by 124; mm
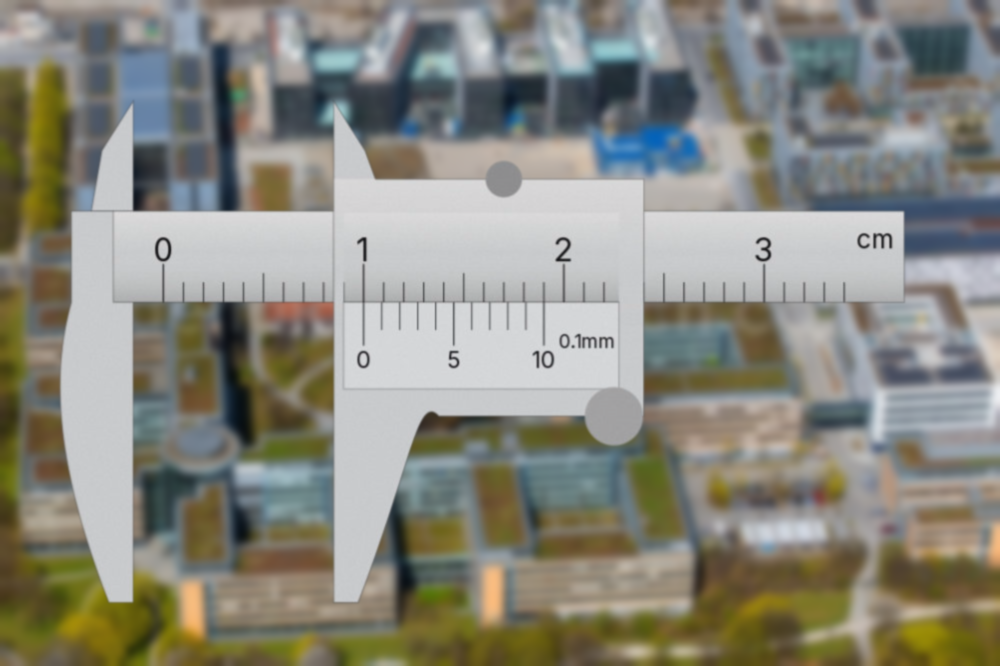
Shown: 10.0; mm
